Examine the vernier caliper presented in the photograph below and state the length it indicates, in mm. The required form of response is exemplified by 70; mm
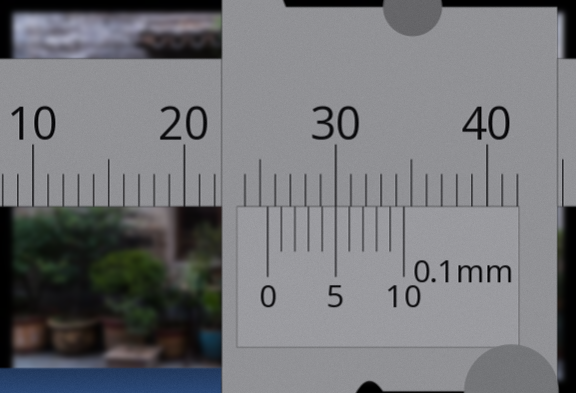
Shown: 25.5; mm
